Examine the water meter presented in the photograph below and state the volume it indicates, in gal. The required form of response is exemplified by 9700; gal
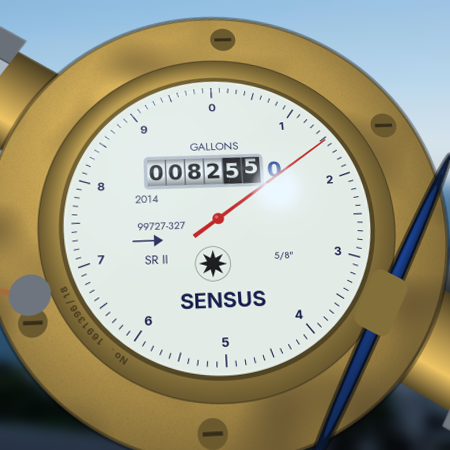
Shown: 82551.5; gal
